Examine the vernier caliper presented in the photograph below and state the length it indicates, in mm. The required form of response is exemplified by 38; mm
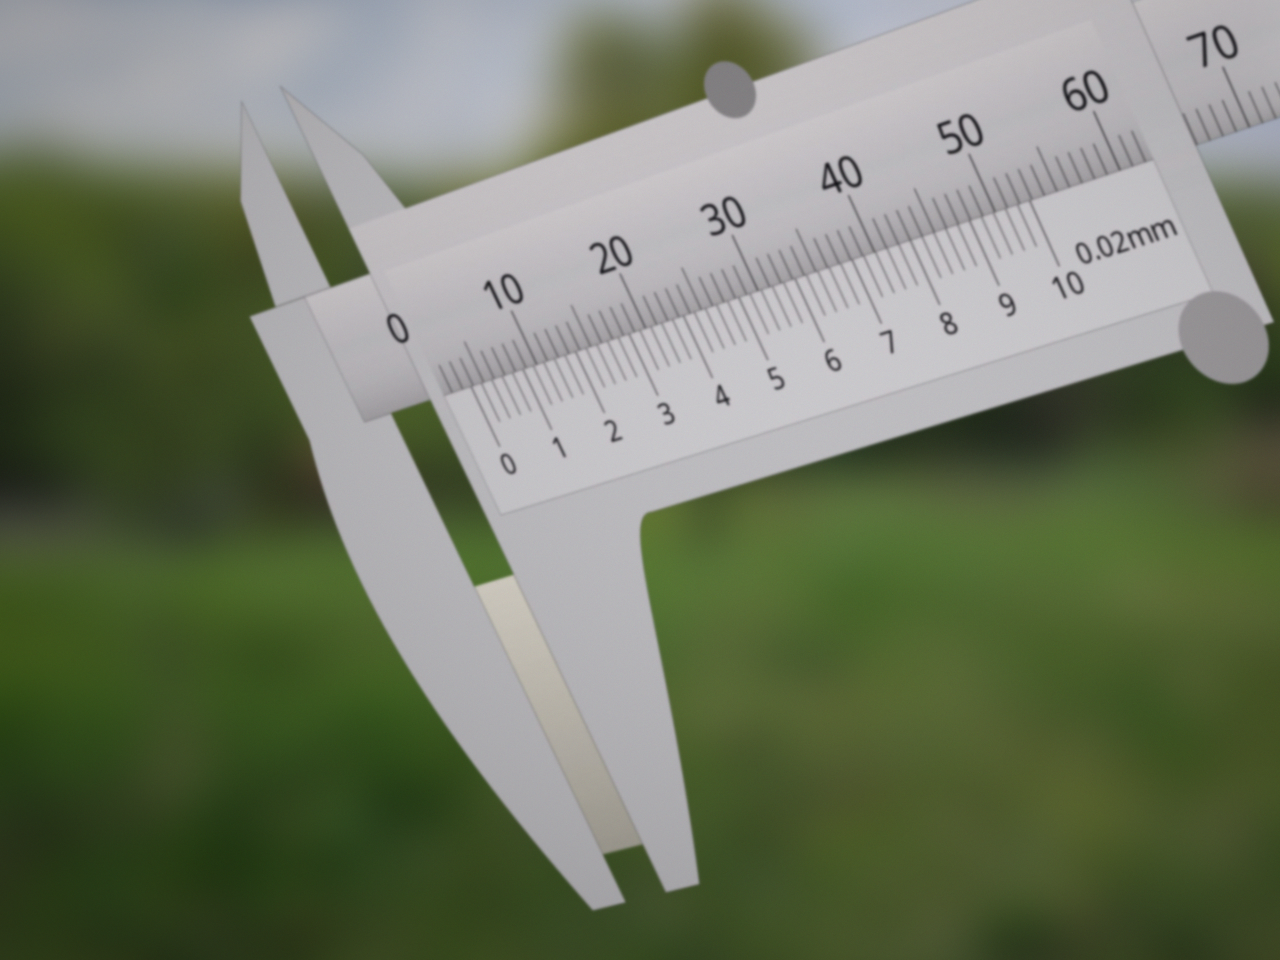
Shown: 3.8; mm
